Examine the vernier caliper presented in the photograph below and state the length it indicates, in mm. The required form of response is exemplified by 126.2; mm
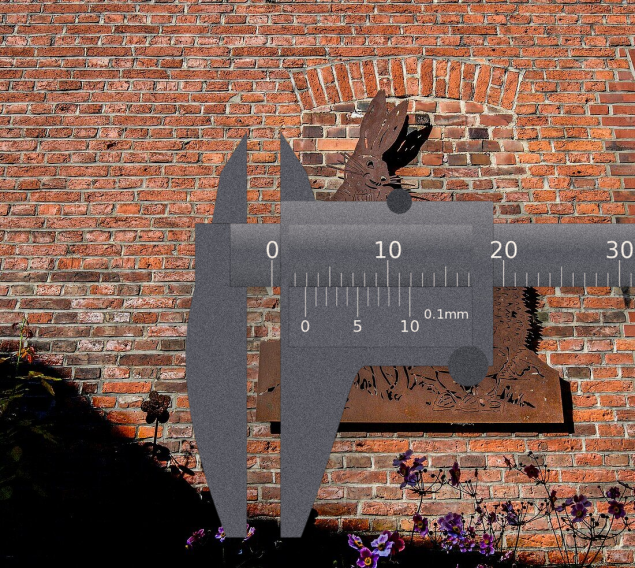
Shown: 2.9; mm
